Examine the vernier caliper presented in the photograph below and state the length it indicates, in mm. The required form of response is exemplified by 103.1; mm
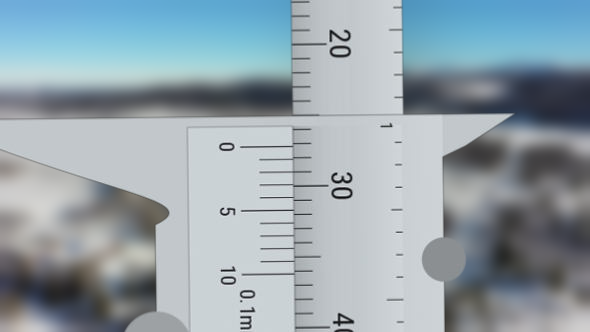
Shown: 27.2; mm
